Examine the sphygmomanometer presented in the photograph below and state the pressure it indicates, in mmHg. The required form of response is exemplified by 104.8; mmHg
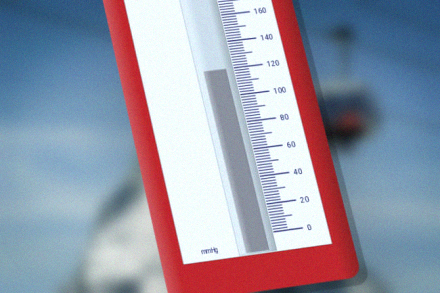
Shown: 120; mmHg
